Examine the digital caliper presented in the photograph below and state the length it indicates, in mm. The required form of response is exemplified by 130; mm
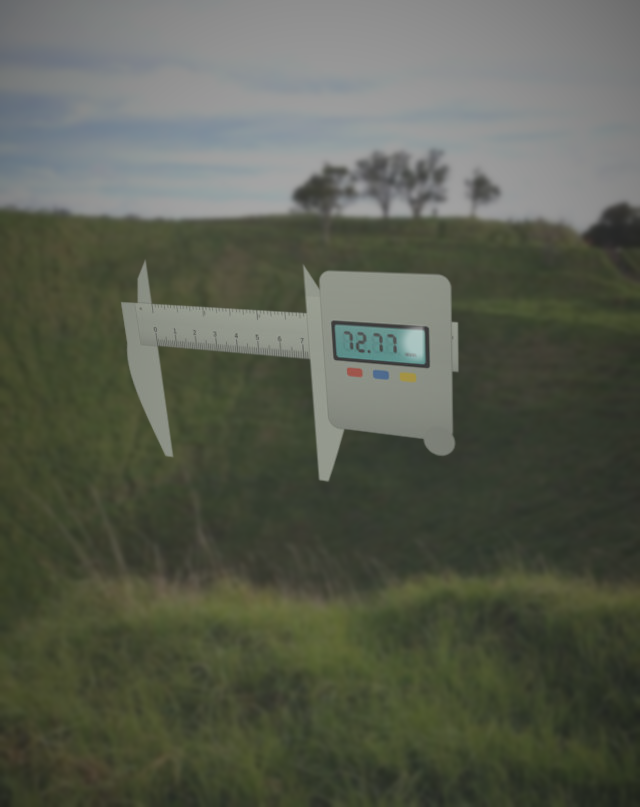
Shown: 72.77; mm
